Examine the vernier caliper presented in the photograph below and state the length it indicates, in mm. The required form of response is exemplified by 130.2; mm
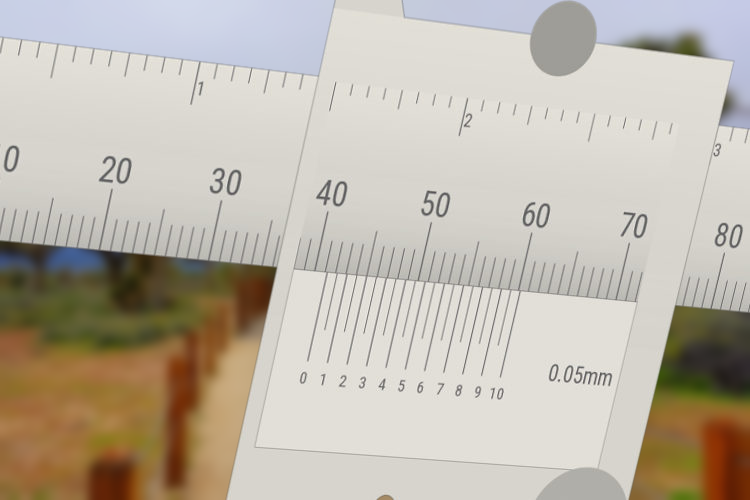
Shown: 41.2; mm
